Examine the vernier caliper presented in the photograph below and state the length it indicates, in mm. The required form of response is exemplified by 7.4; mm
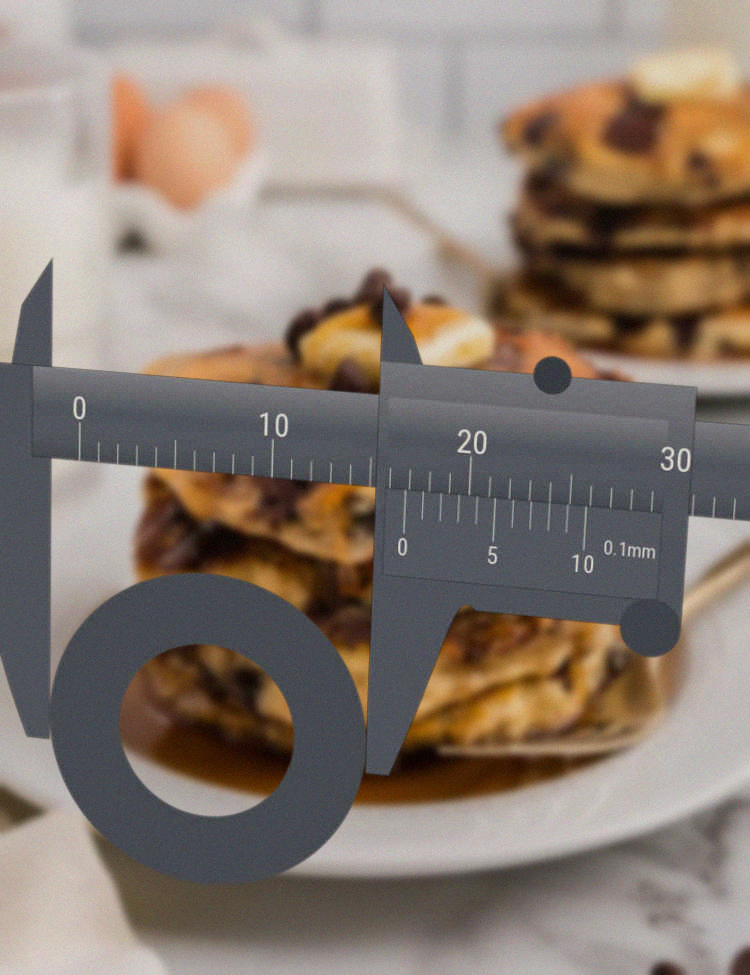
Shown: 16.8; mm
